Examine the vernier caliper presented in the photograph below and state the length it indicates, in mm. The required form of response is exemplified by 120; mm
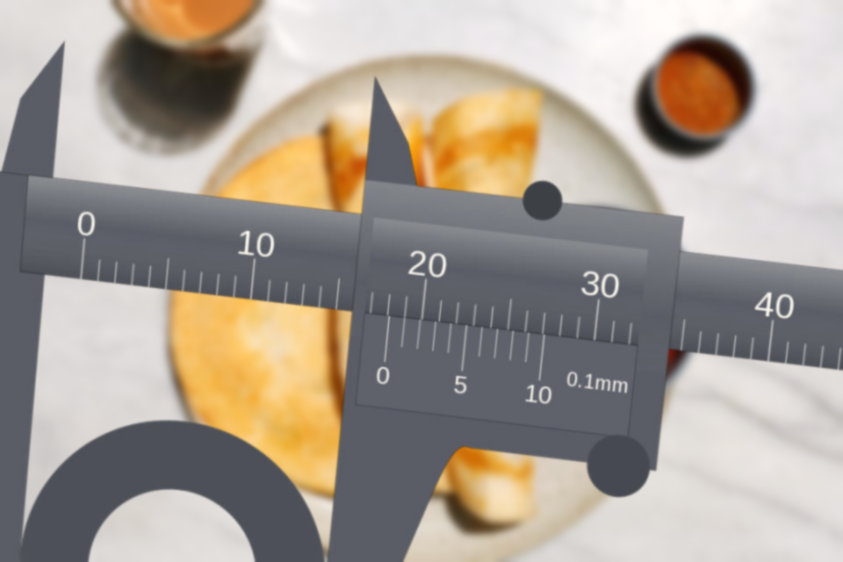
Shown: 18.1; mm
